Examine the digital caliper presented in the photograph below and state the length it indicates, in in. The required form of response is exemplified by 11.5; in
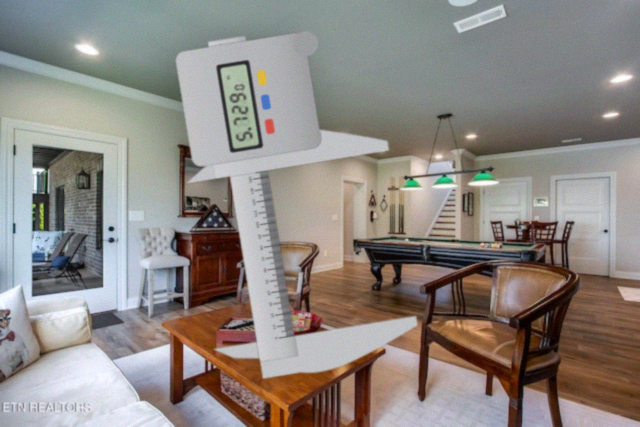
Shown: 5.7290; in
